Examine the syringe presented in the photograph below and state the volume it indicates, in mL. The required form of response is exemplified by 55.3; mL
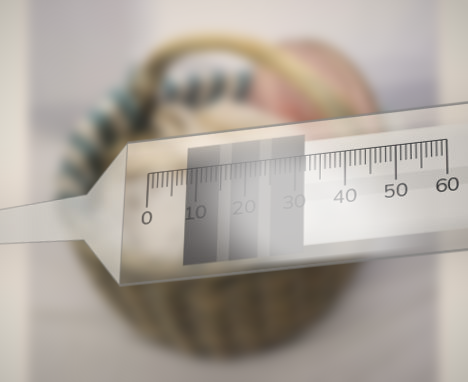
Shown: 8; mL
